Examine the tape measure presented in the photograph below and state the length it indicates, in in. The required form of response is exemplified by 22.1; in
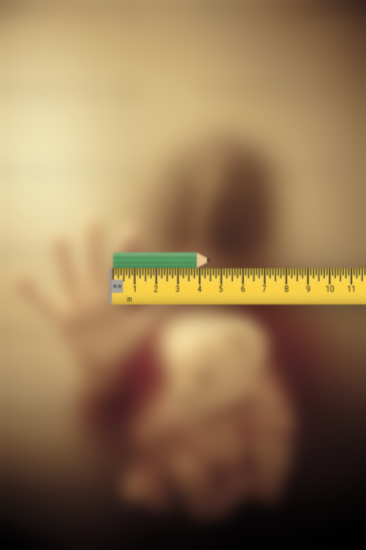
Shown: 4.5; in
